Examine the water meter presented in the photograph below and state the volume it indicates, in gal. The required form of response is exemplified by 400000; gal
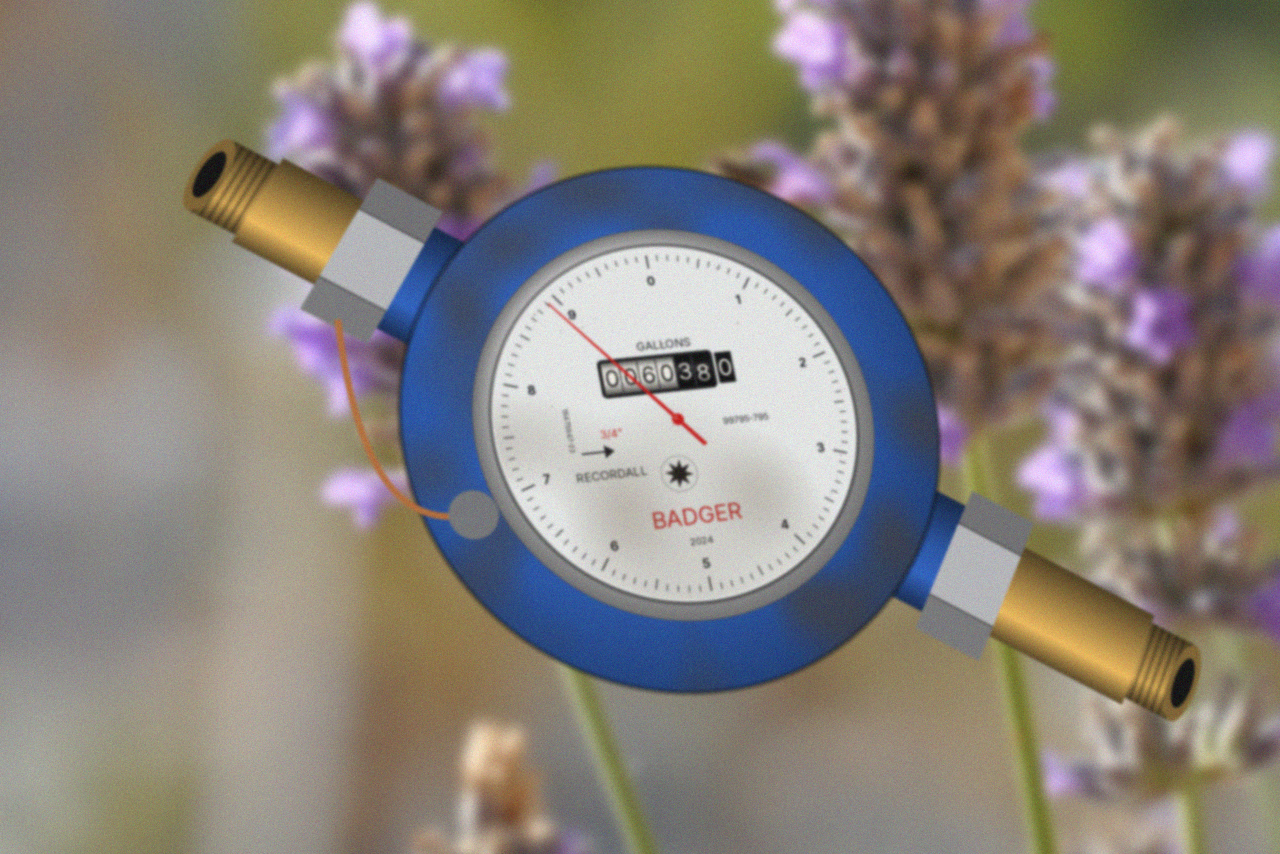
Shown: 60378.9; gal
